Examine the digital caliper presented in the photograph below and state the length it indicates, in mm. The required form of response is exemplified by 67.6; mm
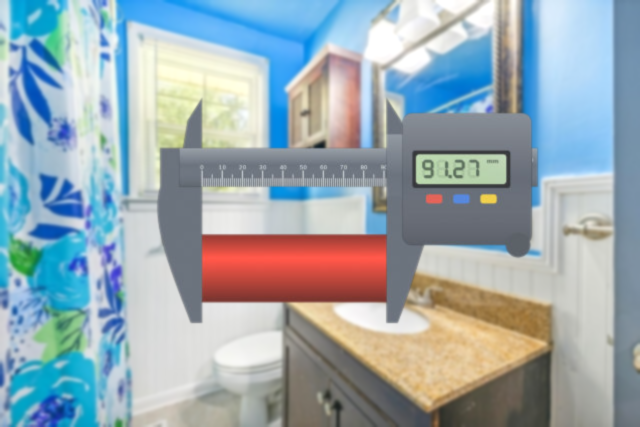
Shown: 91.27; mm
